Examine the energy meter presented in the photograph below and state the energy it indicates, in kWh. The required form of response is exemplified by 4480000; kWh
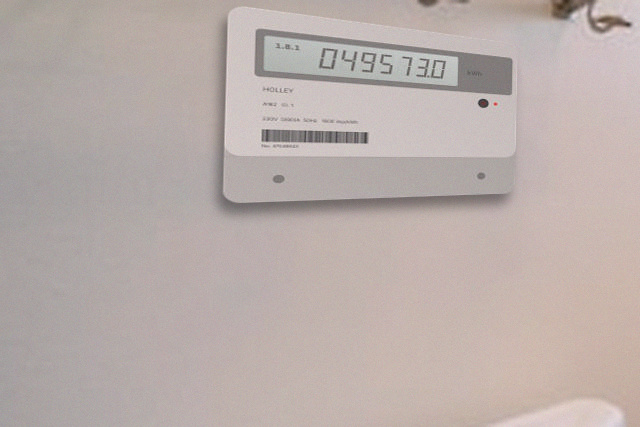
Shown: 49573.0; kWh
